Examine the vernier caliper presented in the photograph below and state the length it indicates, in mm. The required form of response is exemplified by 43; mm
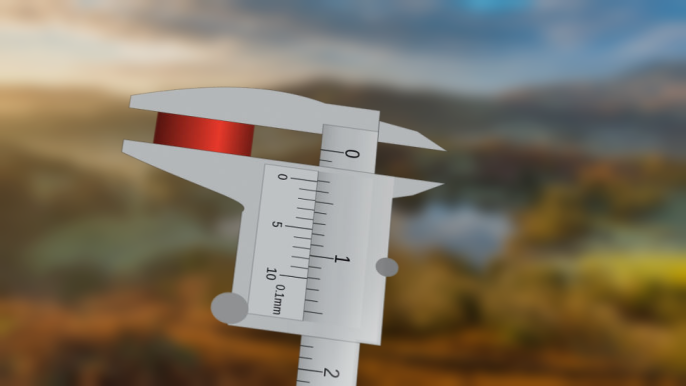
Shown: 3.1; mm
